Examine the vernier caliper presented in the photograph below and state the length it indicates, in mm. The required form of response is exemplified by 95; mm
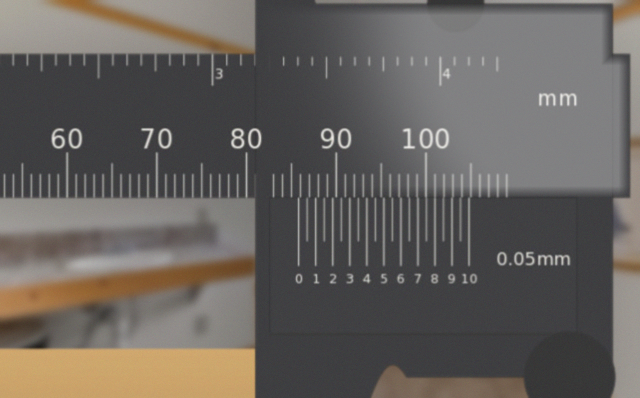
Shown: 85.8; mm
